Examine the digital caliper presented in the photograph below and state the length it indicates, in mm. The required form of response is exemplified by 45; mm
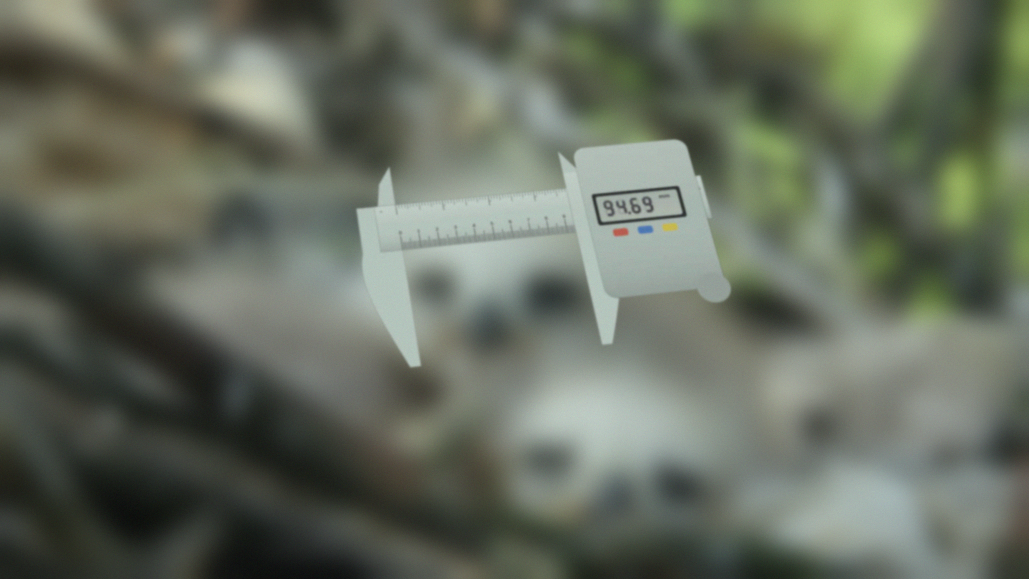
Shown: 94.69; mm
